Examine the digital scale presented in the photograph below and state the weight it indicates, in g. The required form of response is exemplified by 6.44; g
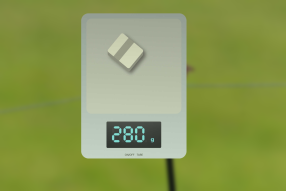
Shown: 280; g
